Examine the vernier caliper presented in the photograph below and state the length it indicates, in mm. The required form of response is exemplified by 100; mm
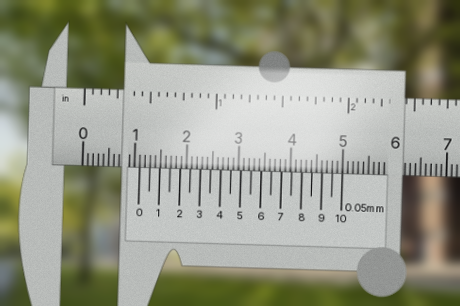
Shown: 11.0; mm
